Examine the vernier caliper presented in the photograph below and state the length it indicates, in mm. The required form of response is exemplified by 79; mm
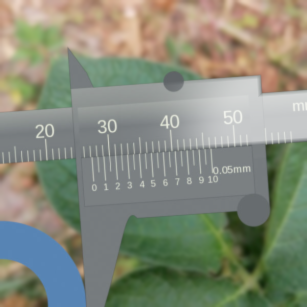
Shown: 27.2; mm
